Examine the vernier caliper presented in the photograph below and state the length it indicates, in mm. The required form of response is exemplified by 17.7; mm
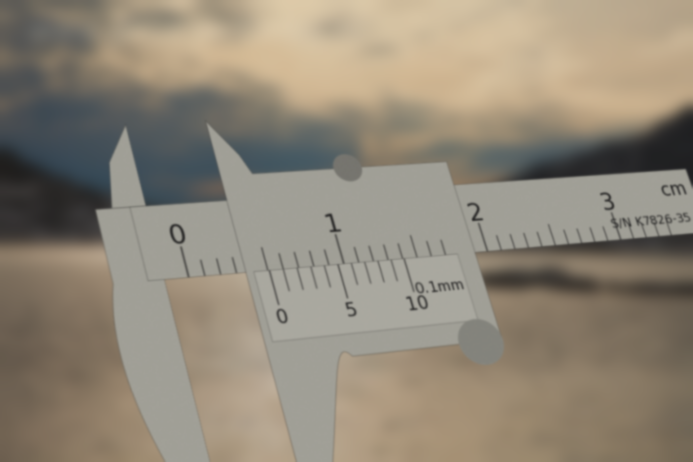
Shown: 5.1; mm
